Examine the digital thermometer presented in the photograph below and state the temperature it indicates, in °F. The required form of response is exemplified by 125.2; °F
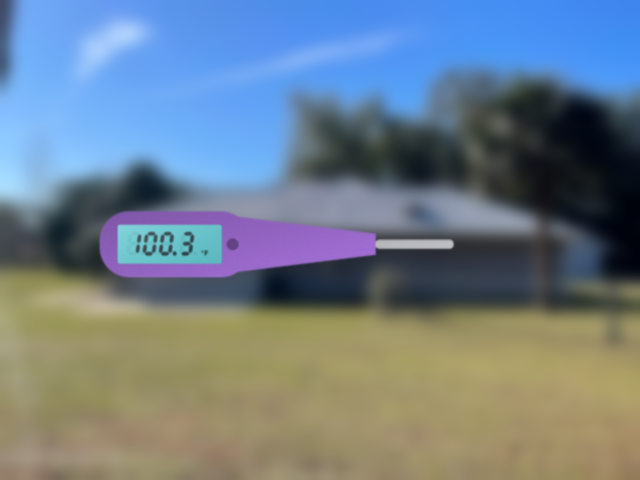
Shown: 100.3; °F
